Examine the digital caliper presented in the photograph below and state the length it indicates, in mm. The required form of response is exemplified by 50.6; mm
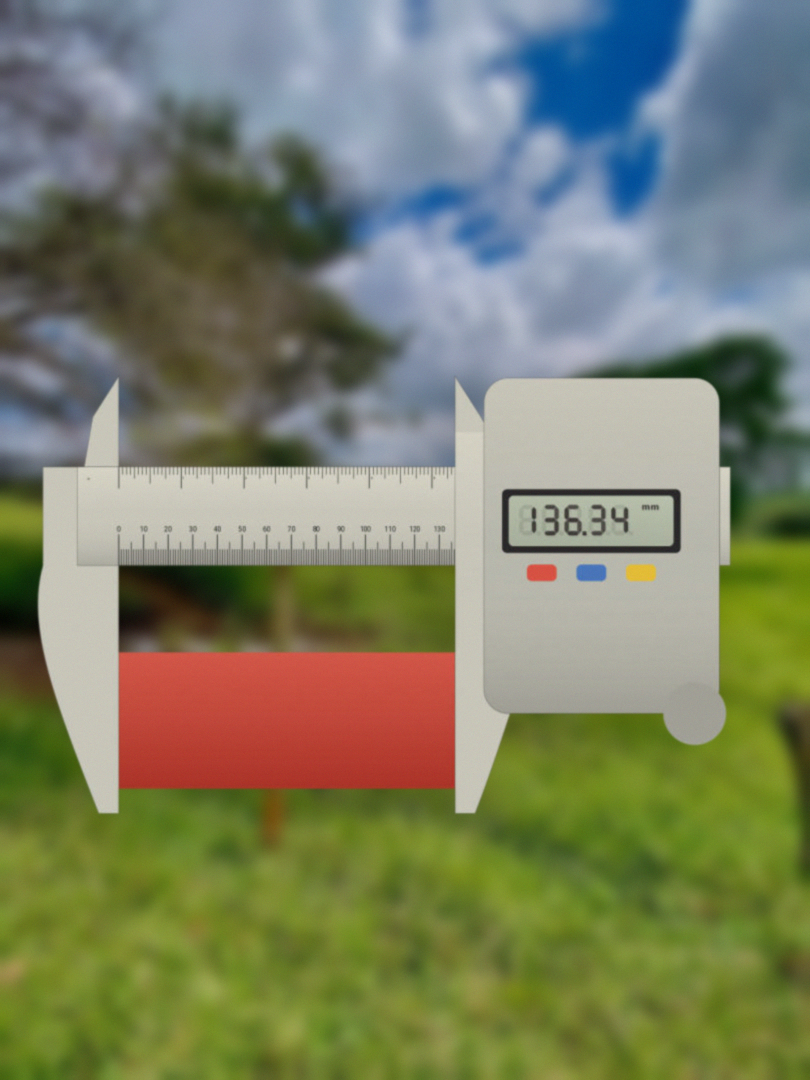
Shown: 136.34; mm
